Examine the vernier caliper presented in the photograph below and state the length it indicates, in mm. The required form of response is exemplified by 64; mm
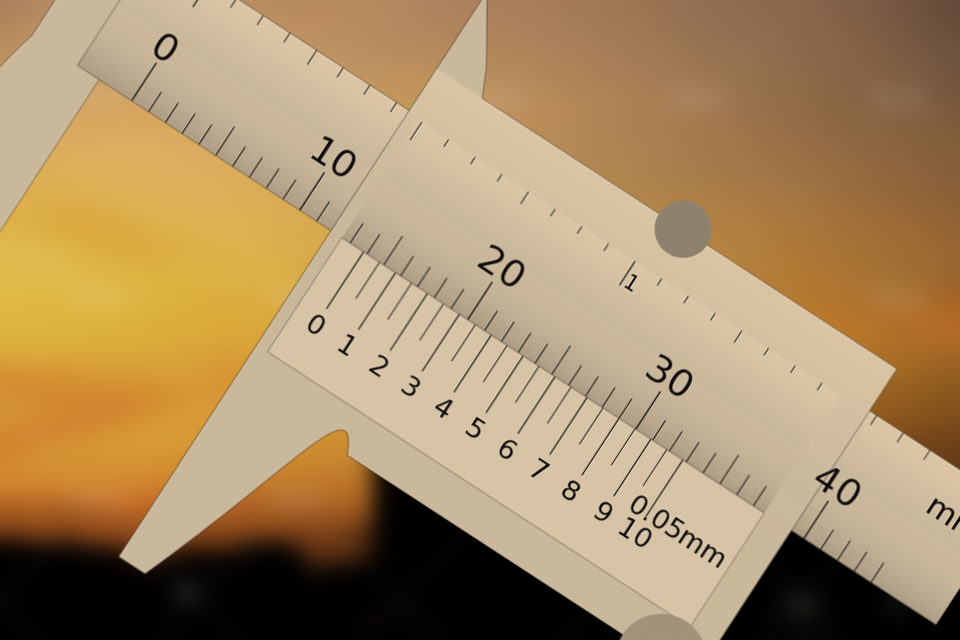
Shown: 13.8; mm
